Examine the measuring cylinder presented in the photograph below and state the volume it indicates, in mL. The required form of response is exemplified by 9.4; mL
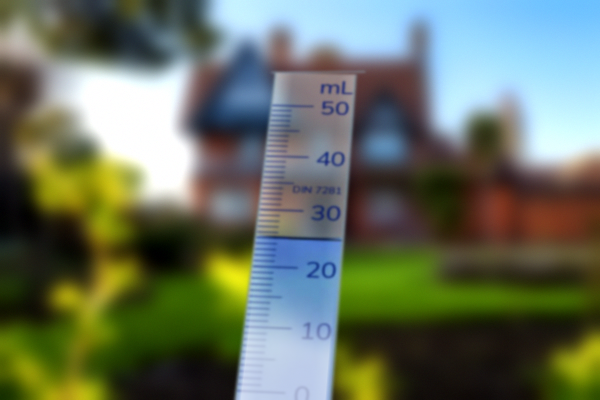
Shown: 25; mL
